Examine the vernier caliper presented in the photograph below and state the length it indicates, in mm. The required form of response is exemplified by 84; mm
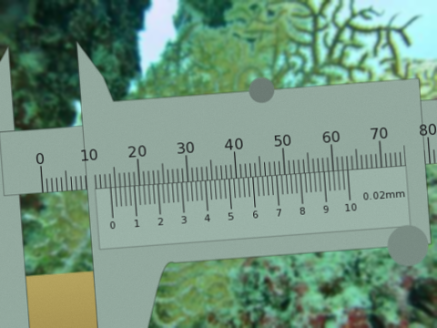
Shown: 14.0; mm
